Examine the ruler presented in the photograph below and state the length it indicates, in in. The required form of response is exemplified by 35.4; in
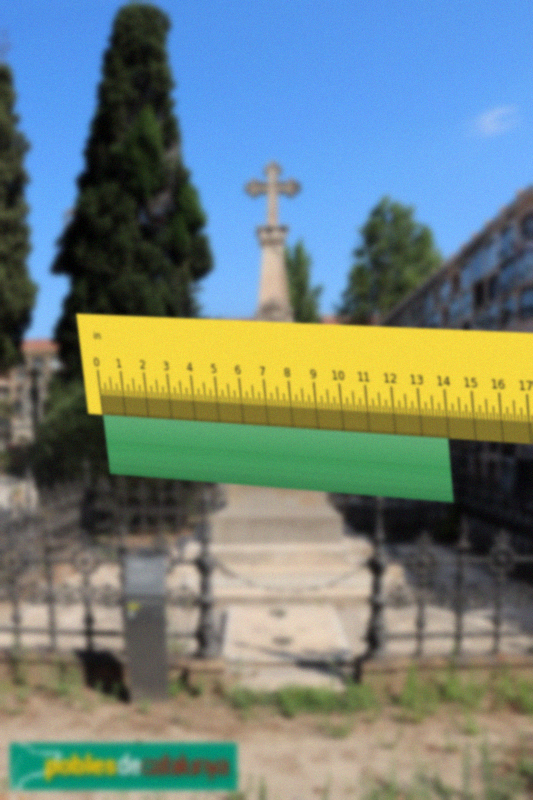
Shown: 14; in
